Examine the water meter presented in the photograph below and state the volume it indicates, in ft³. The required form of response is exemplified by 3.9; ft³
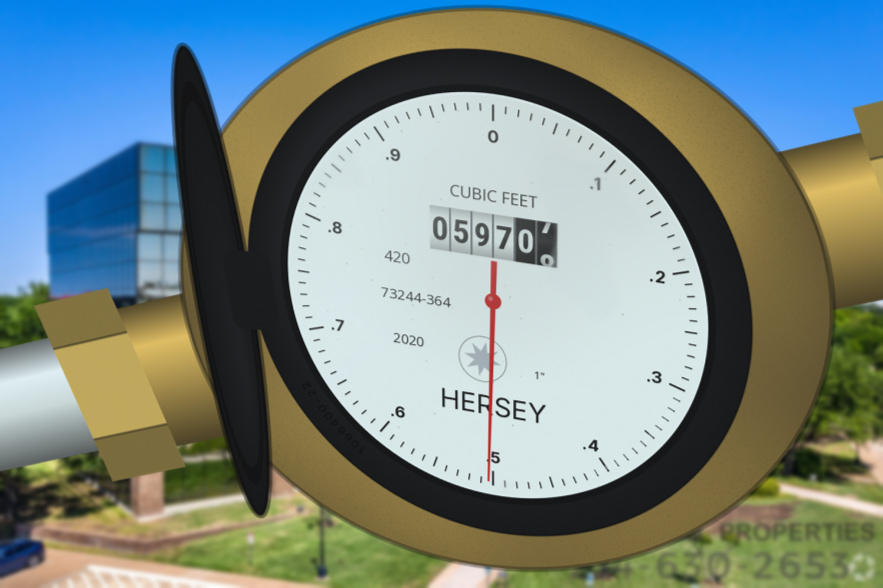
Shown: 59707.50; ft³
